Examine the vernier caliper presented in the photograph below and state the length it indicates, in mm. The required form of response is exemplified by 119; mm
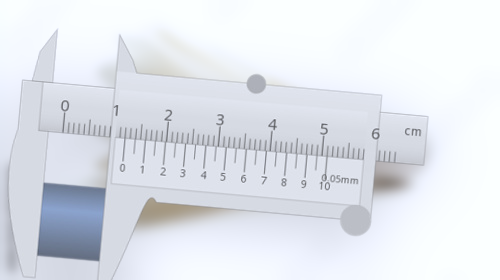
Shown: 12.0; mm
